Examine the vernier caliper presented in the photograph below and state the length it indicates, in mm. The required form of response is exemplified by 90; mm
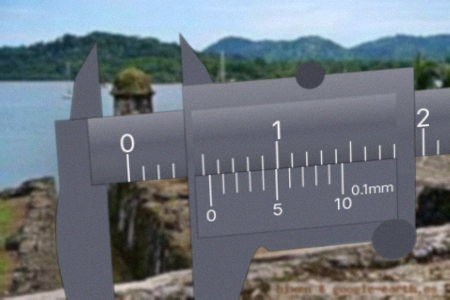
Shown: 5.4; mm
